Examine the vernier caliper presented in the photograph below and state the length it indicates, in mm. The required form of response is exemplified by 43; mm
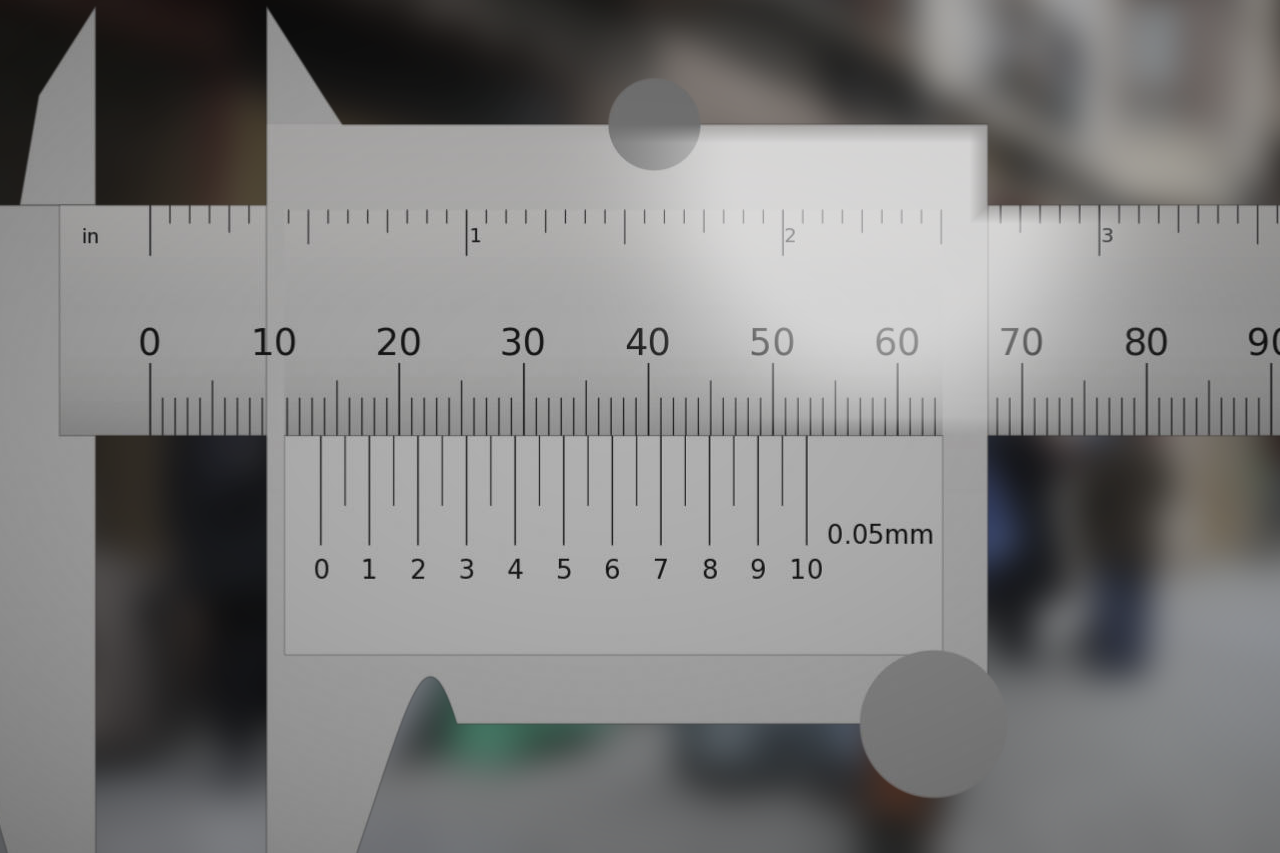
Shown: 13.7; mm
